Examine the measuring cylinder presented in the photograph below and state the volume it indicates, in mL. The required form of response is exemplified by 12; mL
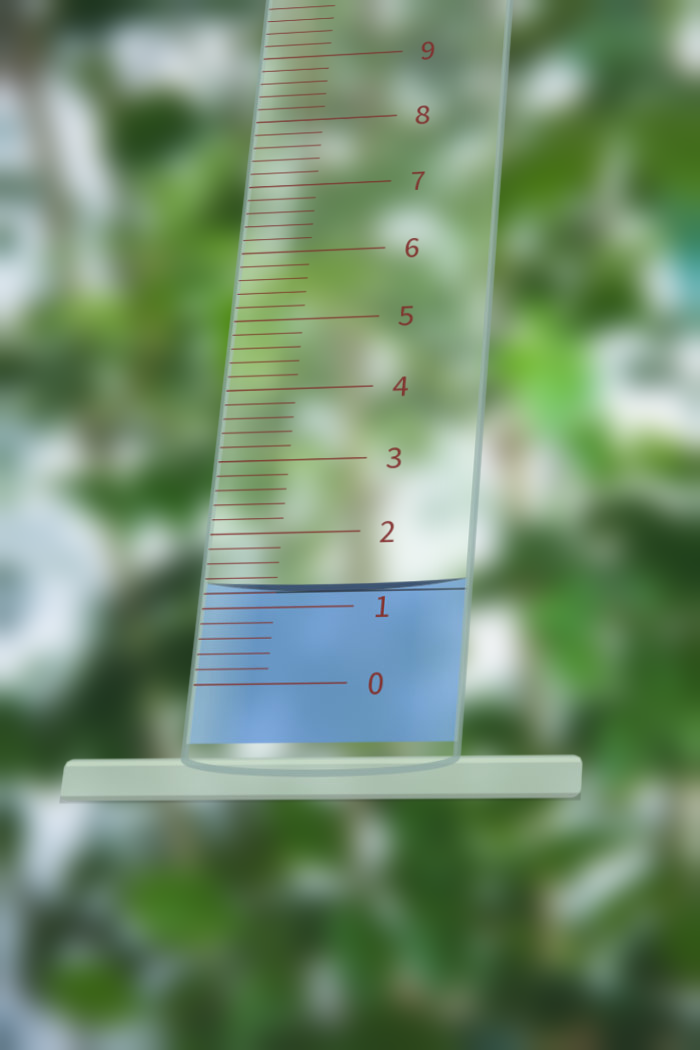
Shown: 1.2; mL
